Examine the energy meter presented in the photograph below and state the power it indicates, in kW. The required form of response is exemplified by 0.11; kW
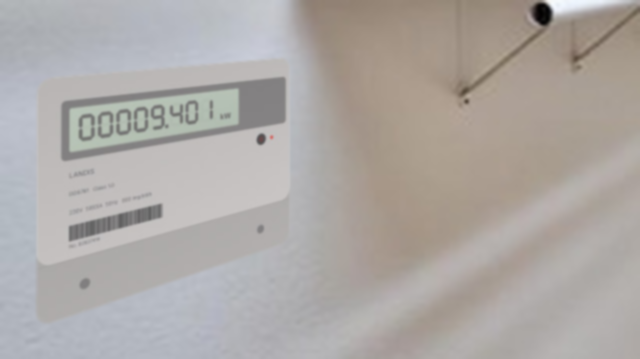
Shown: 9.401; kW
